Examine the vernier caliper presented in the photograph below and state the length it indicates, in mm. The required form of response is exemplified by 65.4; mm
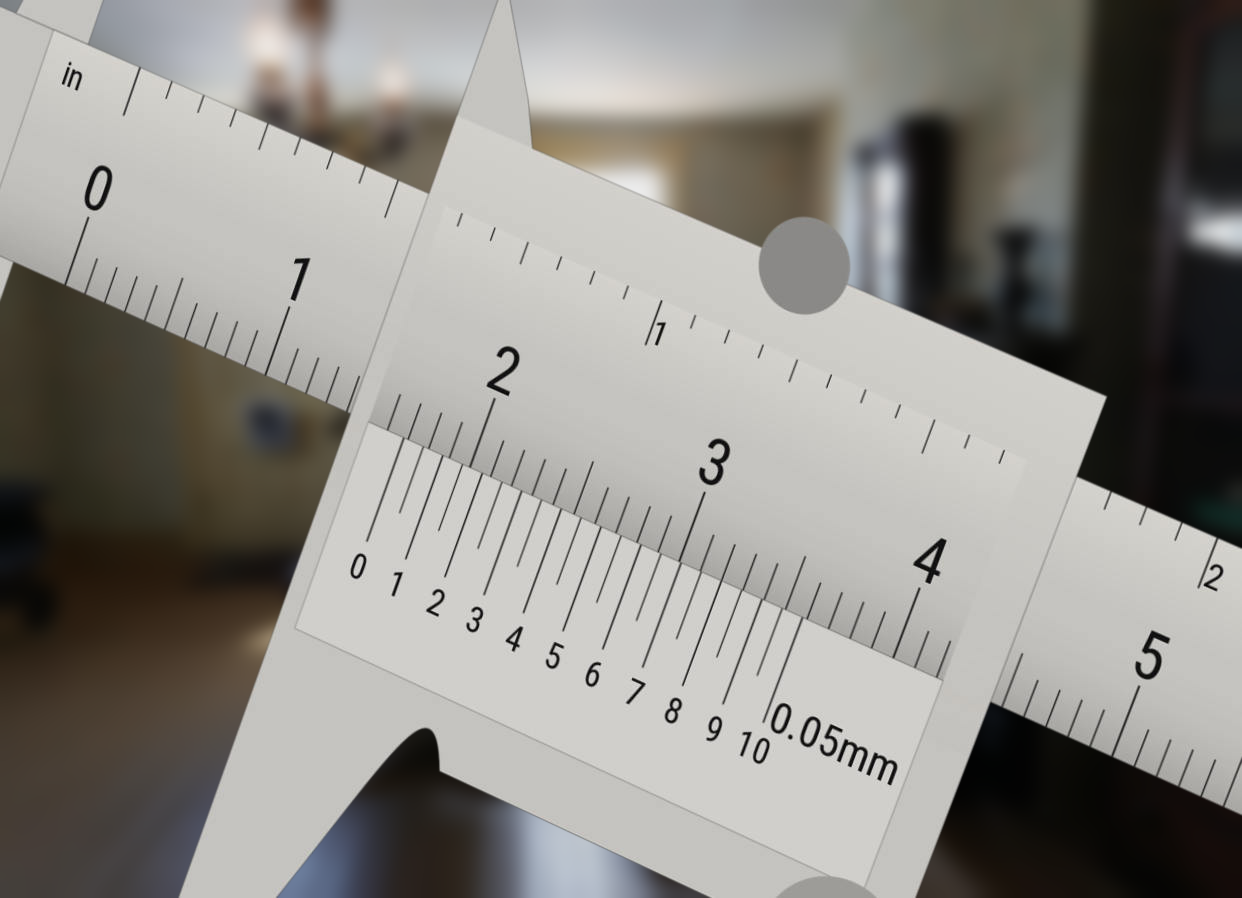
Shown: 16.8; mm
